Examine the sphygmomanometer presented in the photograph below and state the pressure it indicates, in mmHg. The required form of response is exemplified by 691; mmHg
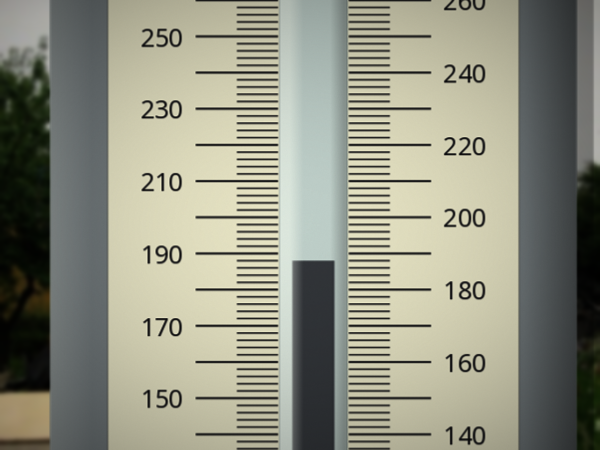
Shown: 188; mmHg
